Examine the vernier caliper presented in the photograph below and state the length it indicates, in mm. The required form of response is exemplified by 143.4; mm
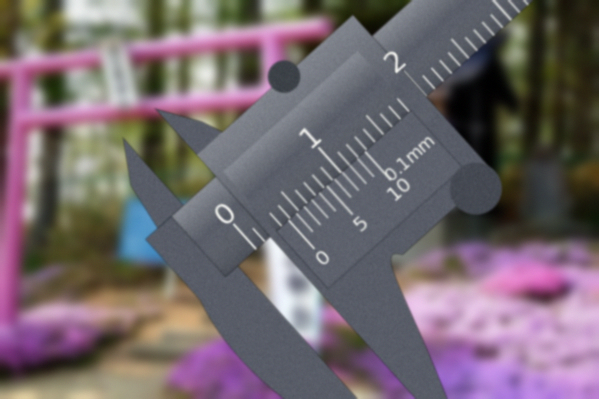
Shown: 3.8; mm
